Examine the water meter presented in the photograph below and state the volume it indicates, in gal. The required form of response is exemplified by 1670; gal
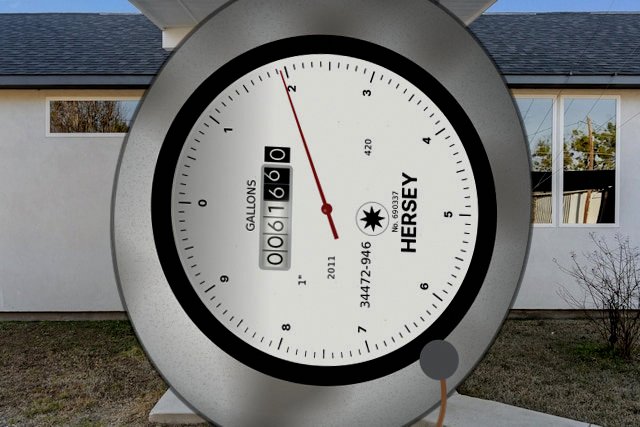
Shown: 61661.9; gal
